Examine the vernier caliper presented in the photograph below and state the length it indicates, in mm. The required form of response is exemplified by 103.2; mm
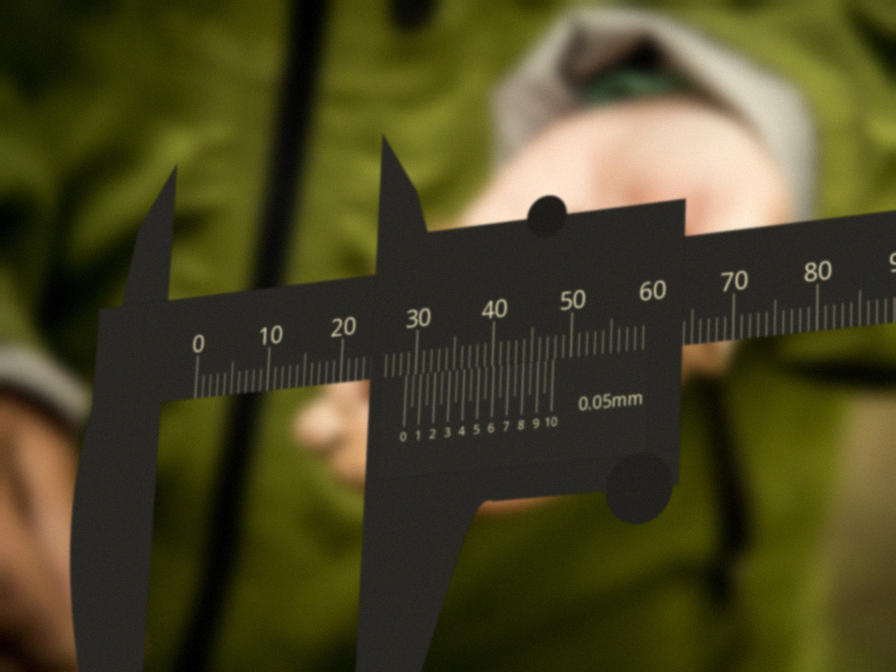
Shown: 28.8; mm
